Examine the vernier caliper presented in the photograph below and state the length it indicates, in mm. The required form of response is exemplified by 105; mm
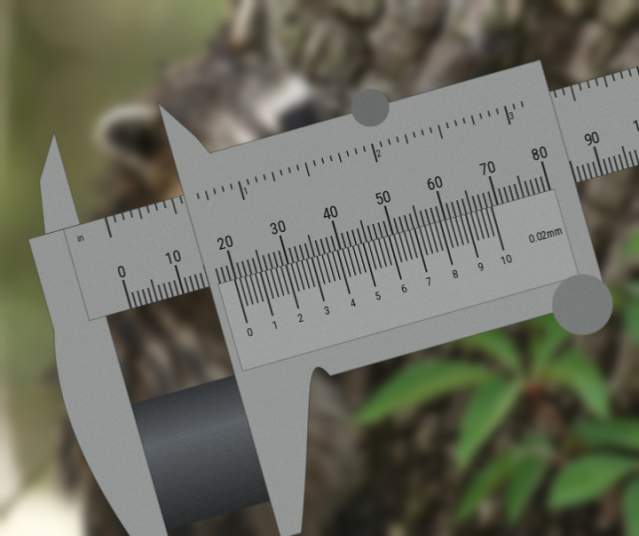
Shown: 19.8; mm
